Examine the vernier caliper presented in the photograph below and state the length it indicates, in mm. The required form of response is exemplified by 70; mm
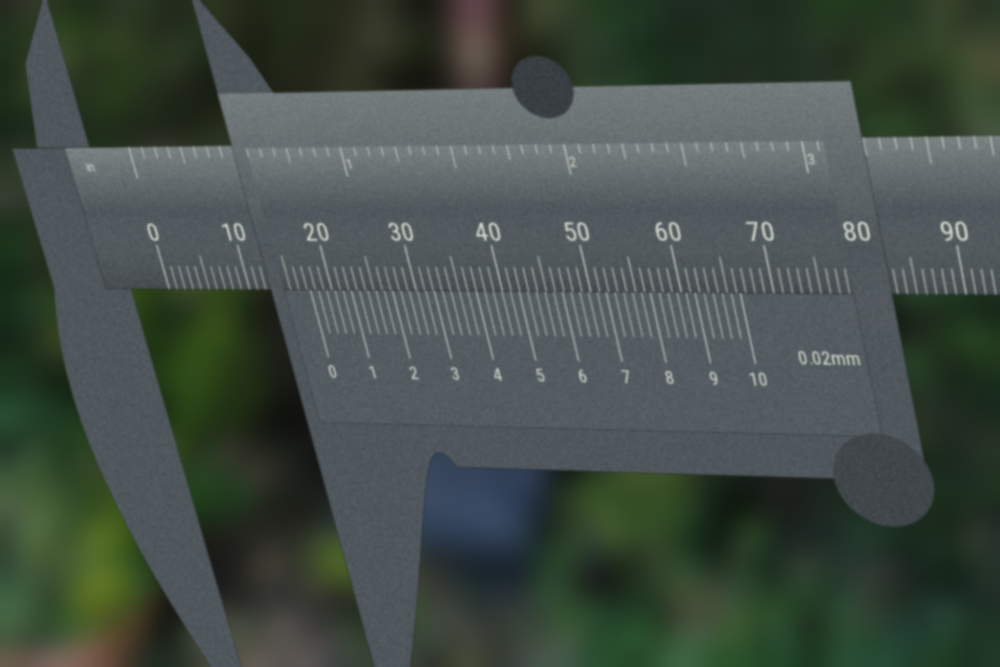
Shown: 17.4; mm
